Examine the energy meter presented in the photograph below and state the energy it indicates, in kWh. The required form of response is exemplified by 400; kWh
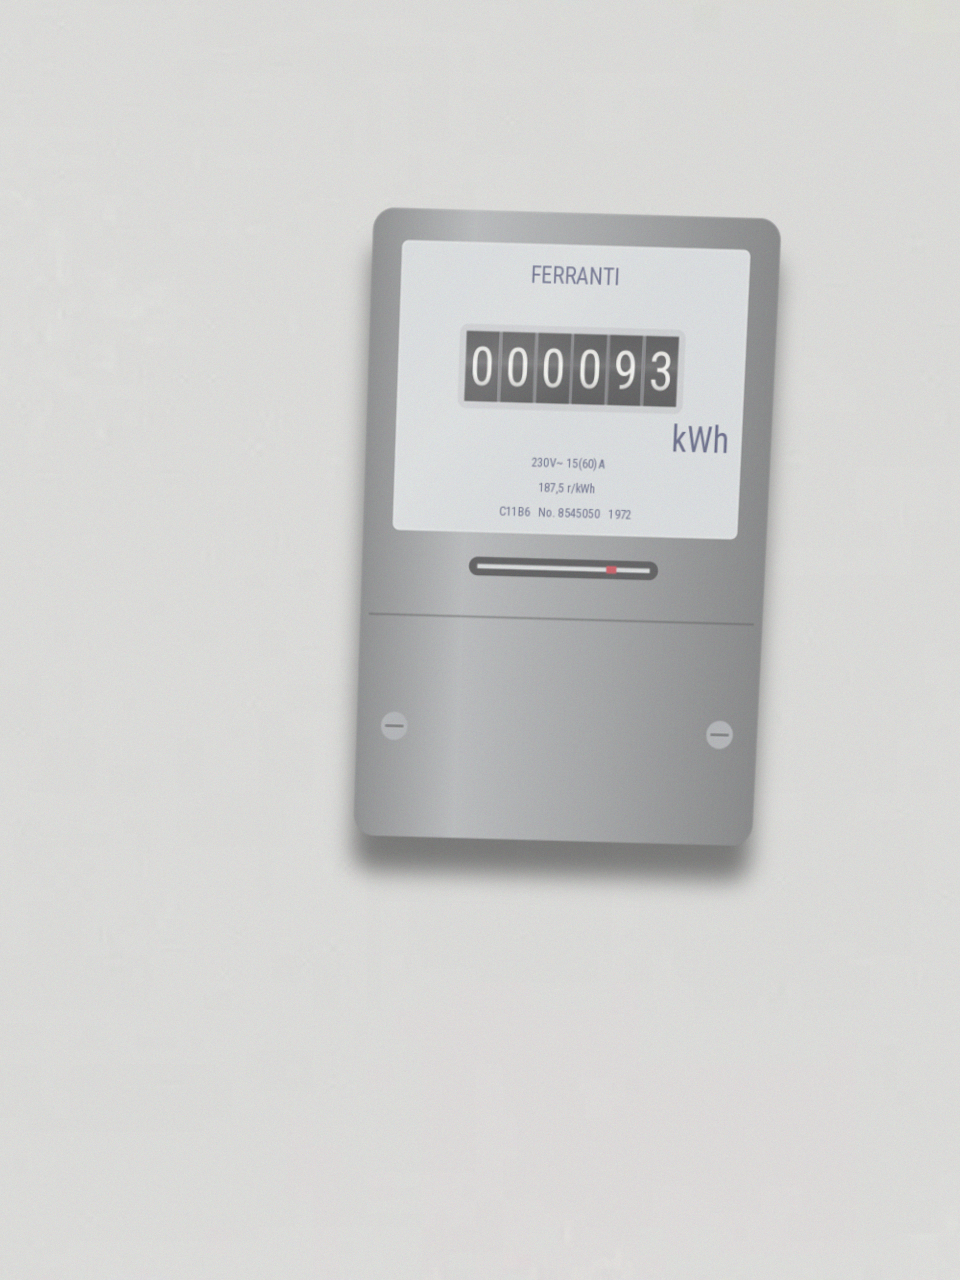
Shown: 93; kWh
